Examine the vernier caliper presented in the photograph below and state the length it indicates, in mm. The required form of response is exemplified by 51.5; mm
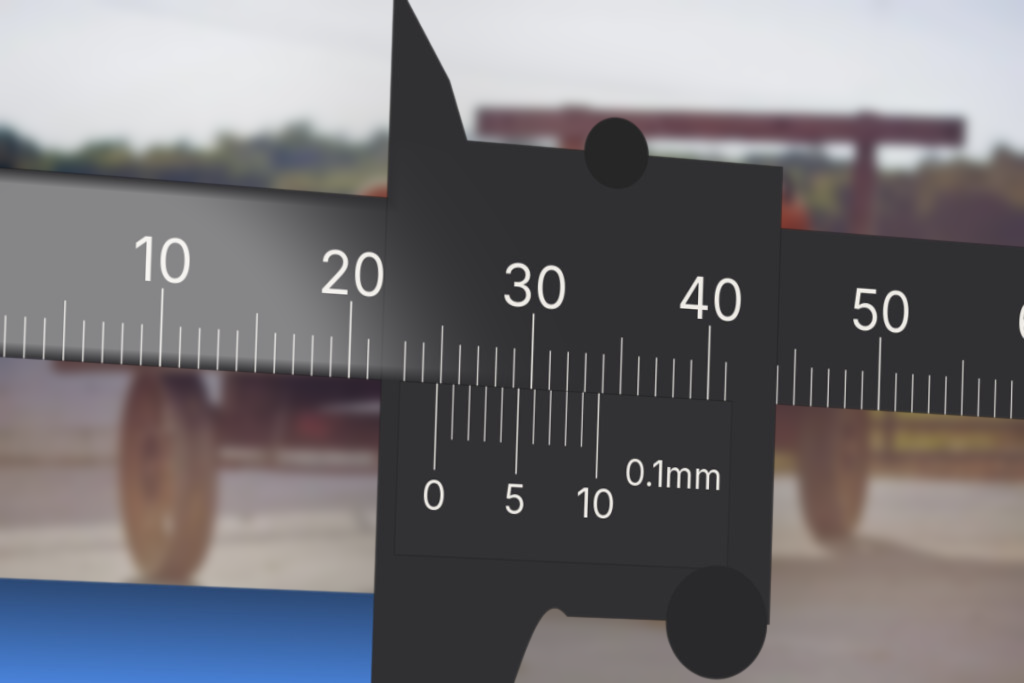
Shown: 24.8; mm
